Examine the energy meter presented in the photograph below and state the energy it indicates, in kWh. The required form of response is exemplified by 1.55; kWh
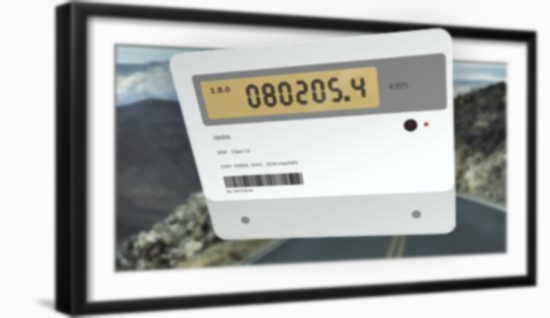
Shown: 80205.4; kWh
